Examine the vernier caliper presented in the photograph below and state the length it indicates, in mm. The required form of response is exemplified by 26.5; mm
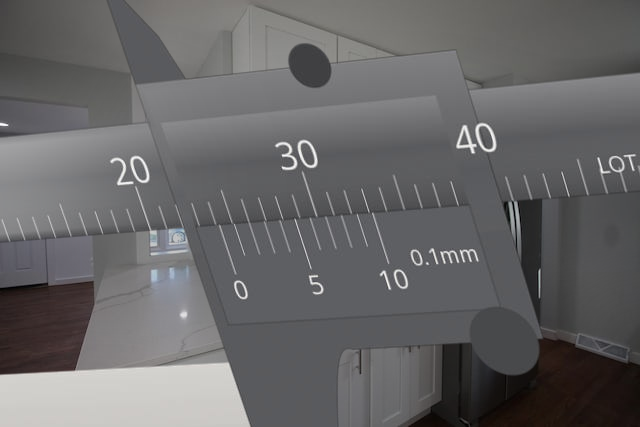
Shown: 24.2; mm
